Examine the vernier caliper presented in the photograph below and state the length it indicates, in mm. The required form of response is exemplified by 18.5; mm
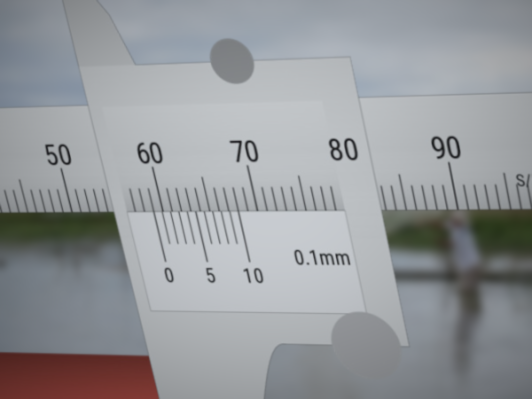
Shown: 59.0; mm
